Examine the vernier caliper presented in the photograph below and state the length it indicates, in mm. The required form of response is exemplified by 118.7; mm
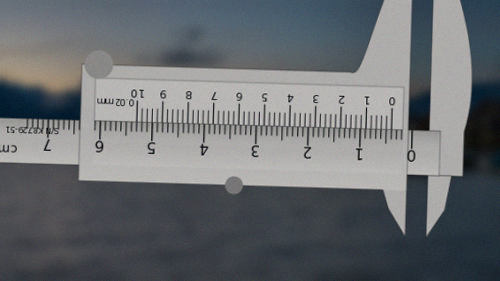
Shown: 4.0; mm
